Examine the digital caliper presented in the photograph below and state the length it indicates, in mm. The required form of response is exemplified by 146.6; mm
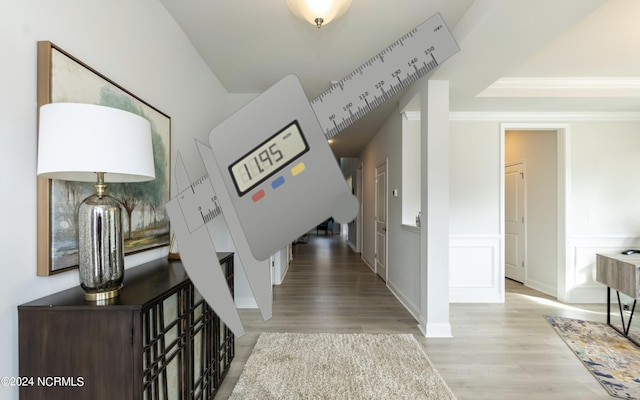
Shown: 11.95; mm
